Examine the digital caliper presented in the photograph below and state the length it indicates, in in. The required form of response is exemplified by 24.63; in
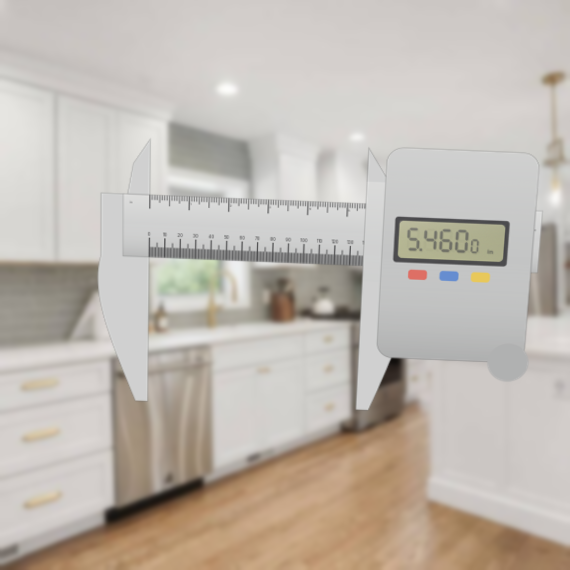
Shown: 5.4600; in
